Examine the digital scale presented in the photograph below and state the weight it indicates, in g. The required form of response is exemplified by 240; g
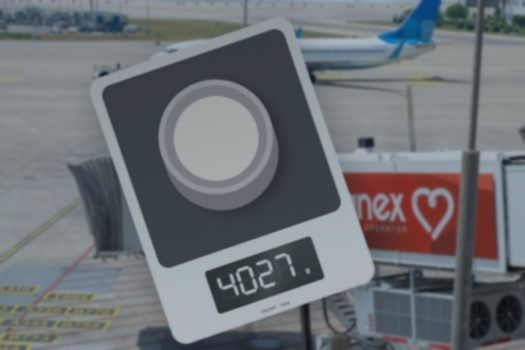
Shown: 4027; g
